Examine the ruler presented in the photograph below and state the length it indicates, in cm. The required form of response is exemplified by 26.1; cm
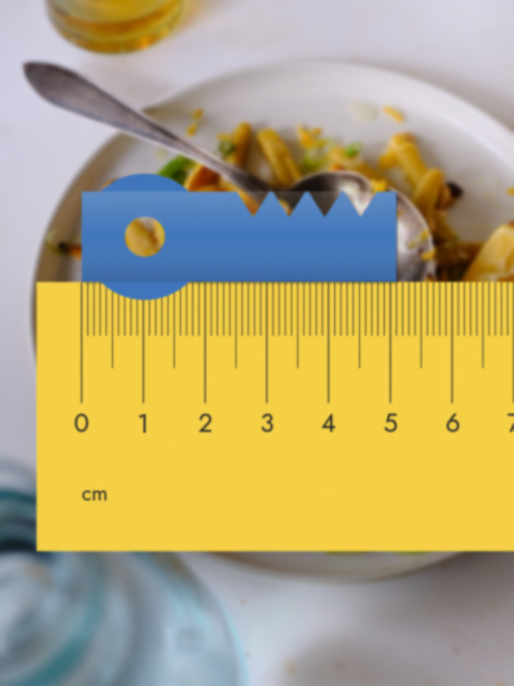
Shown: 5.1; cm
